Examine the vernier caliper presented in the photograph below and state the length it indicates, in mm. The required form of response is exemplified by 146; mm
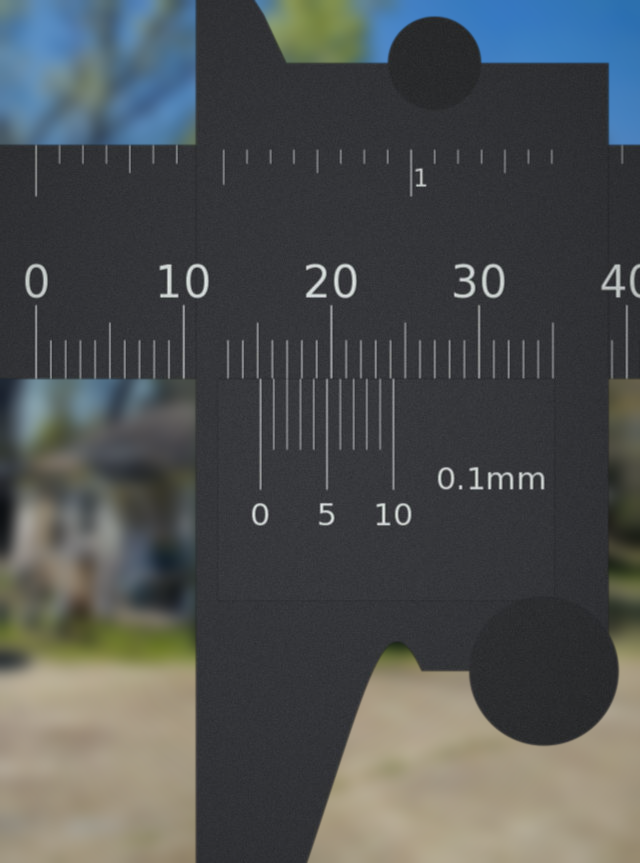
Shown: 15.2; mm
